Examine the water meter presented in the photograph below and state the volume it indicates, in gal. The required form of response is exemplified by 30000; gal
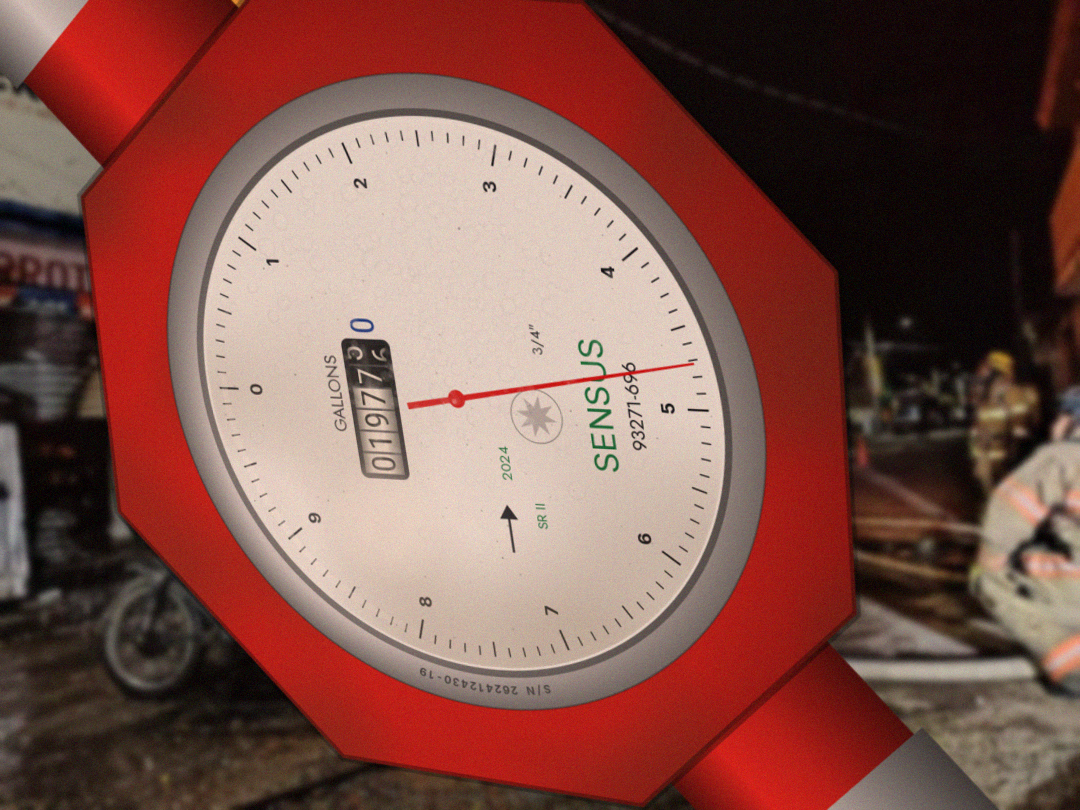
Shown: 197754.7; gal
